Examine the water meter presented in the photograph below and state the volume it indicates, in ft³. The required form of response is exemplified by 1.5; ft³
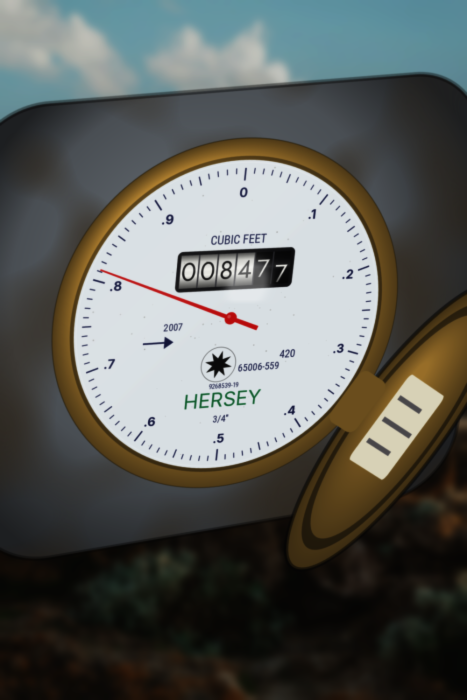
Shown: 8476.81; ft³
